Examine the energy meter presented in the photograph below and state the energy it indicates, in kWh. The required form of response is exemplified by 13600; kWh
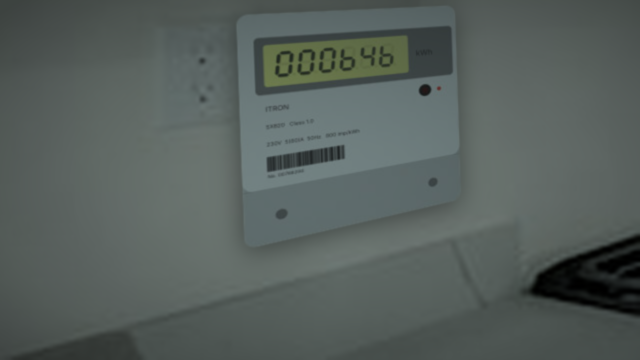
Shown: 646; kWh
